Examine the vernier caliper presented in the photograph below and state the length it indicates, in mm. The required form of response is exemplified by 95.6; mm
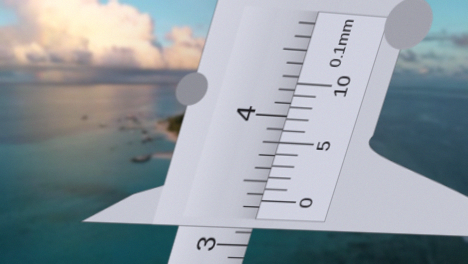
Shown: 33.5; mm
